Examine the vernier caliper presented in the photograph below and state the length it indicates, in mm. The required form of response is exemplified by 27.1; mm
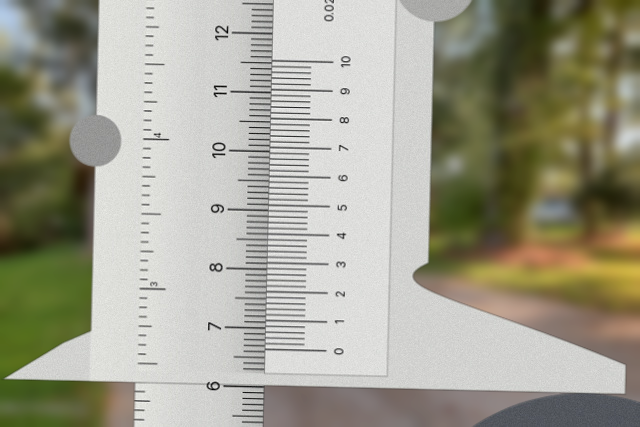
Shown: 66.4; mm
